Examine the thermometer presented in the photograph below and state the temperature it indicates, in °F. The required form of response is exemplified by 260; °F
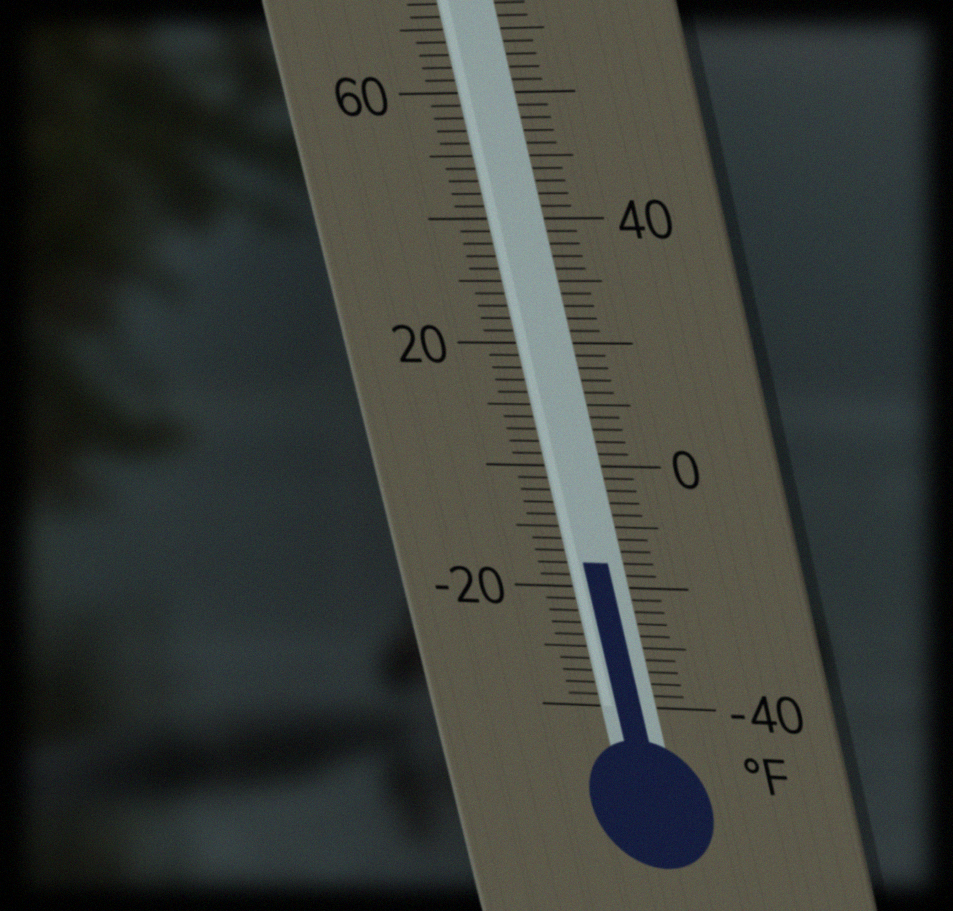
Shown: -16; °F
